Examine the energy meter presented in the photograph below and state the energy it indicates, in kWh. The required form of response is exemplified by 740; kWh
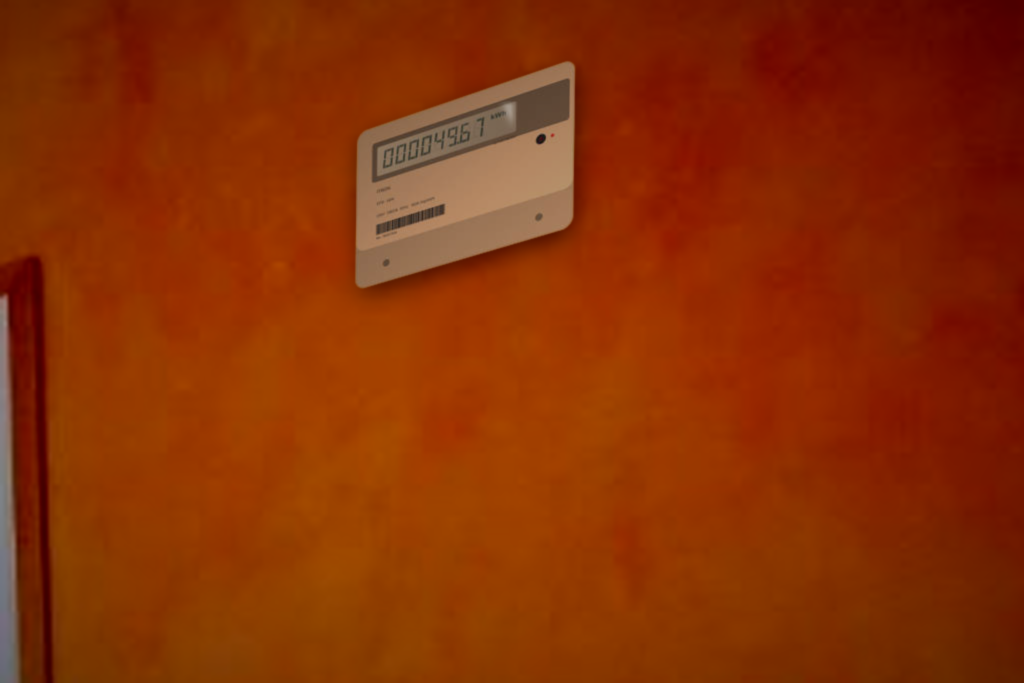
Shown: 49.67; kWh
